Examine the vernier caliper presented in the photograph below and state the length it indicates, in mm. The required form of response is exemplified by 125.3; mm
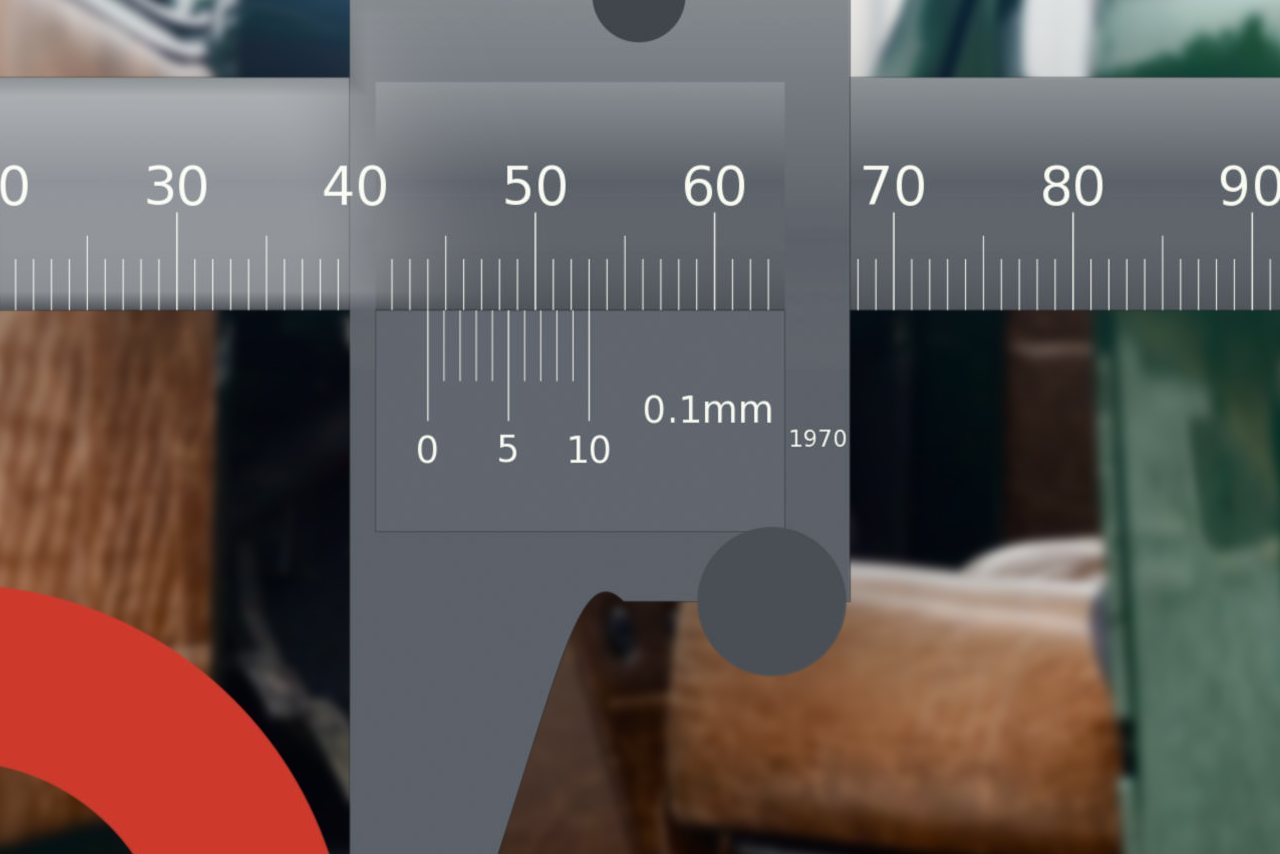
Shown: 44.0; mm
